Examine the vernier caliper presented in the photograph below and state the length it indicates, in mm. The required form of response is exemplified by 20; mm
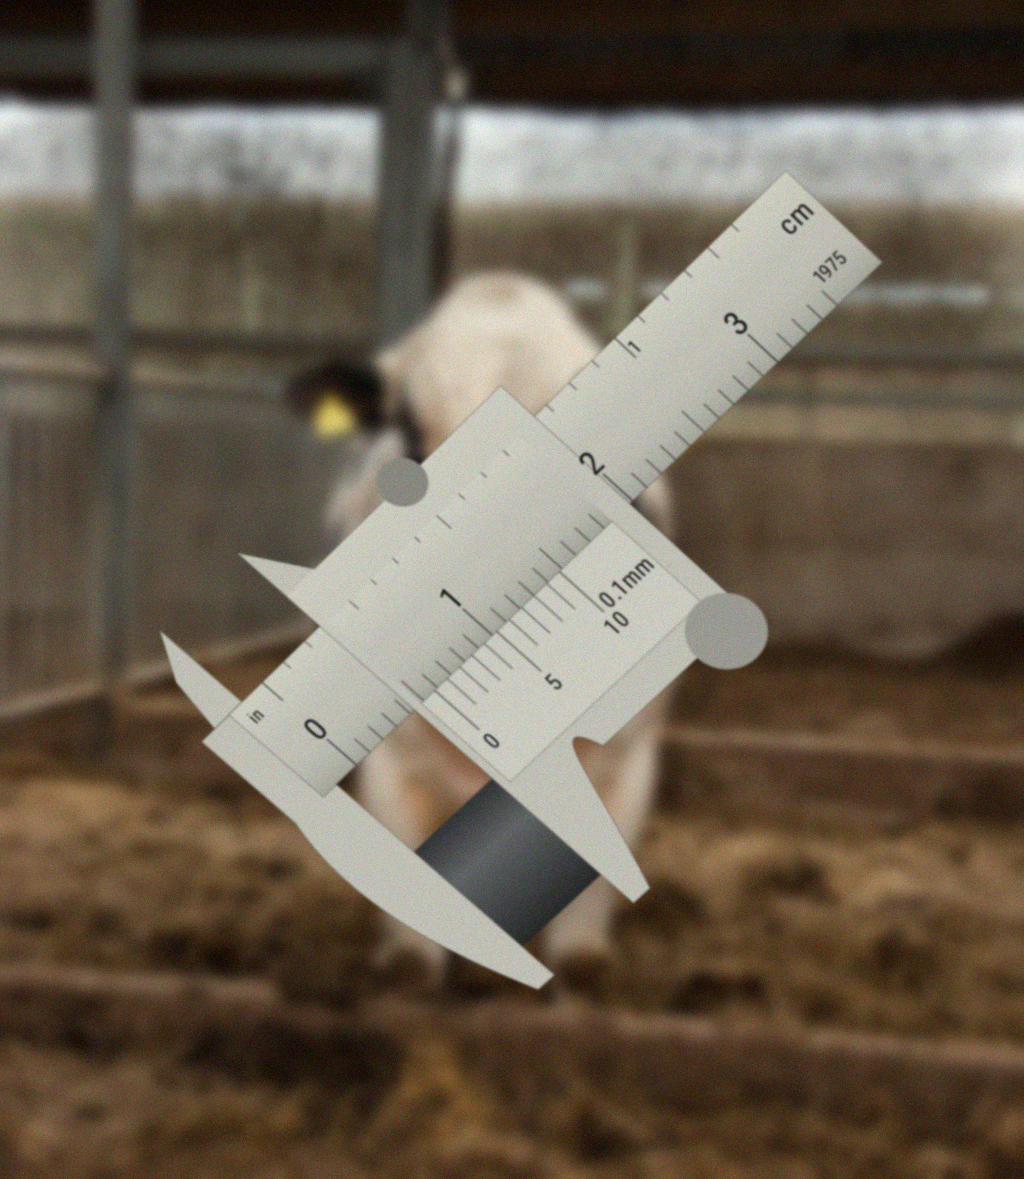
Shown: 5.8; mm
